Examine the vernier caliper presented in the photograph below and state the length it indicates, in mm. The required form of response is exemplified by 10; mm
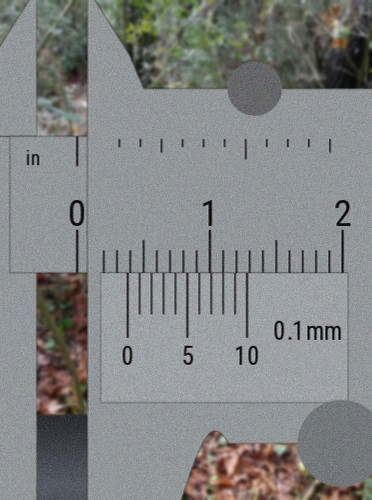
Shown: 3.8; mm
